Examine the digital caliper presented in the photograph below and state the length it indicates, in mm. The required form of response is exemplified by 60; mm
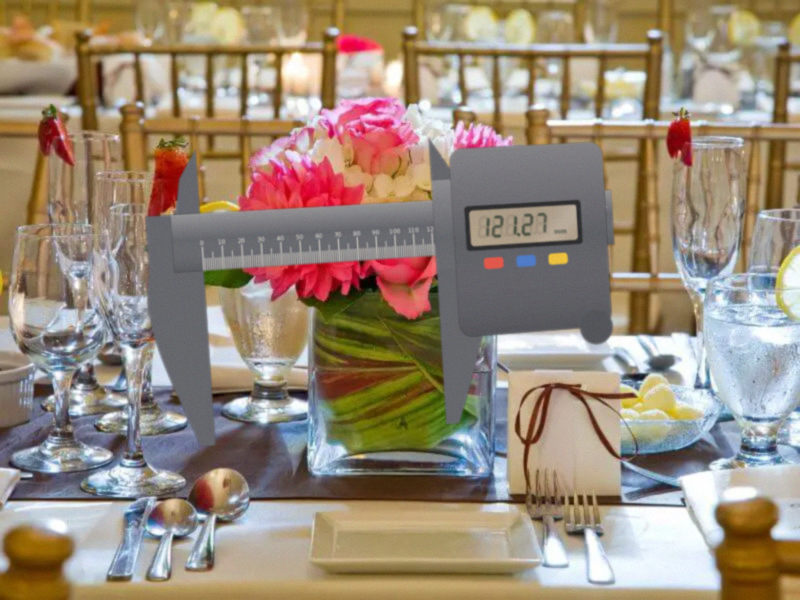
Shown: 121.27; mm
